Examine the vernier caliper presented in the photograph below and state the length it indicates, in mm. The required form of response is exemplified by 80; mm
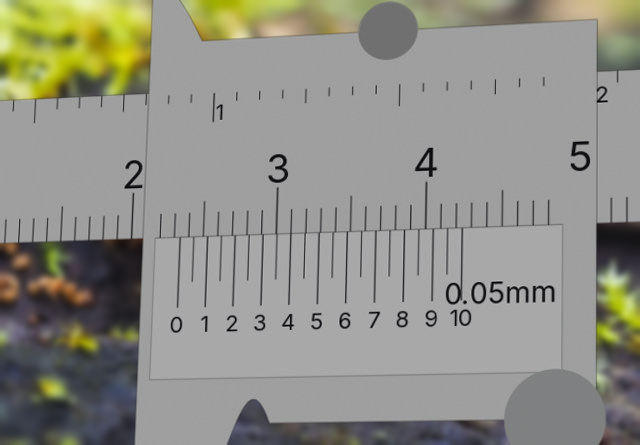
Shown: 23.4; mm
